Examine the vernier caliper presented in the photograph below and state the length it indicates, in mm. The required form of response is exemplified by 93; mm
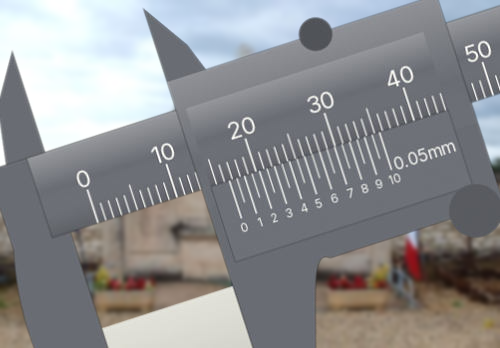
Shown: 16.6; mm
